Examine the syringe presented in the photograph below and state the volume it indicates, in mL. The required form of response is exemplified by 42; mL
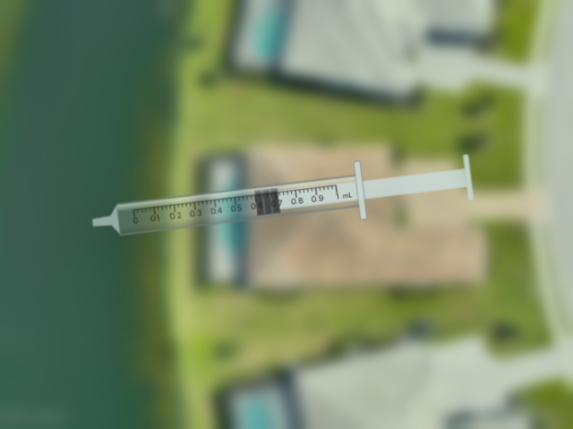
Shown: 0.6; mL
